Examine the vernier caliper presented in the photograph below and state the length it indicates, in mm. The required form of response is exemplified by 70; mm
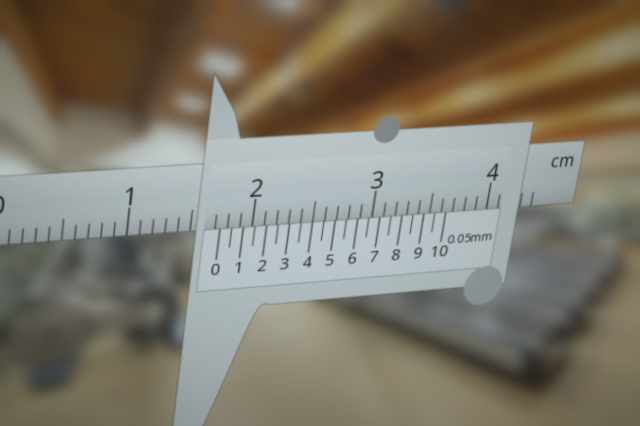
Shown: 17.4; mm
